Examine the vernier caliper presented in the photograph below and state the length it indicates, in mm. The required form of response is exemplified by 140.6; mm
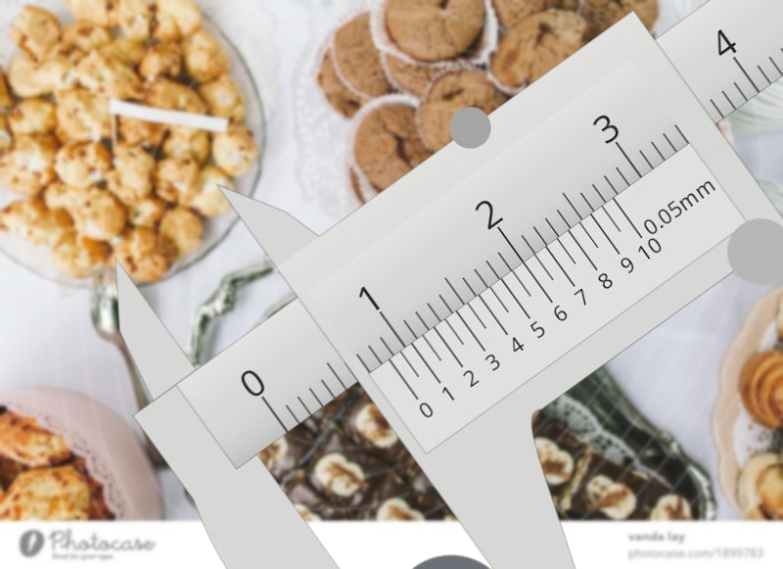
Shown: 8.6; mm
